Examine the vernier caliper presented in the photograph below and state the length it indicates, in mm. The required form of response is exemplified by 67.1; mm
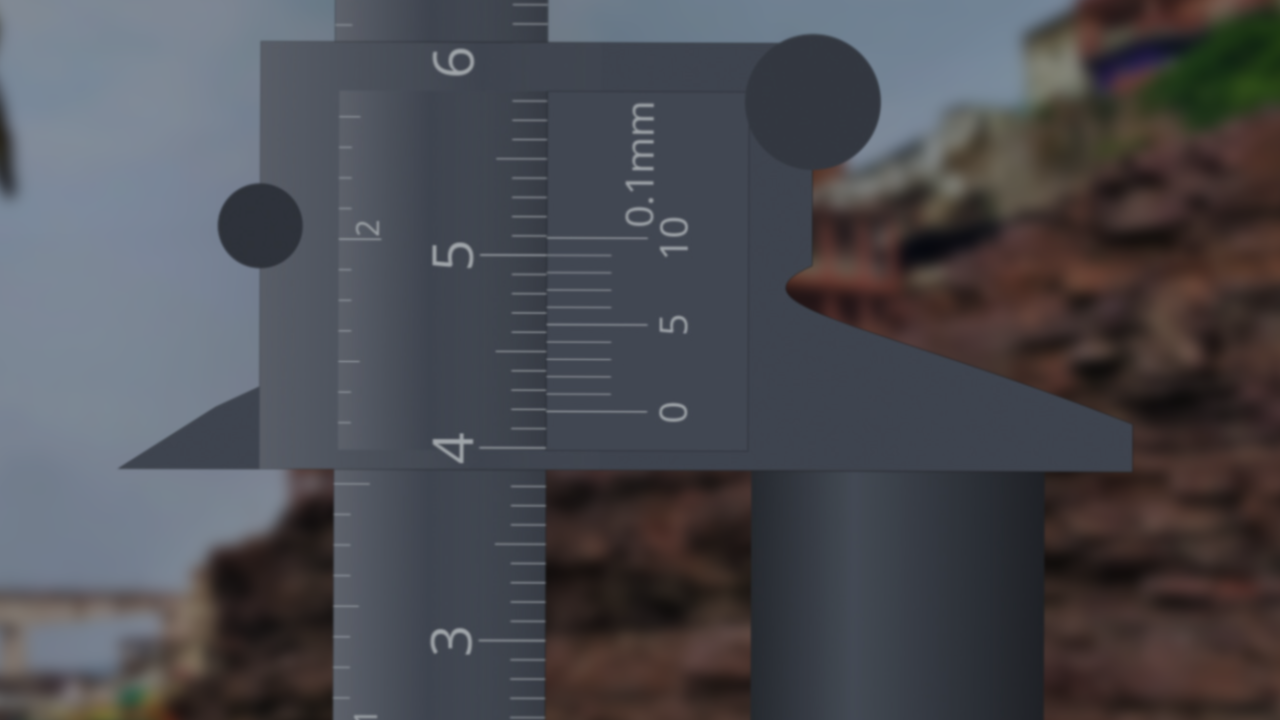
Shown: 41.9; mm
